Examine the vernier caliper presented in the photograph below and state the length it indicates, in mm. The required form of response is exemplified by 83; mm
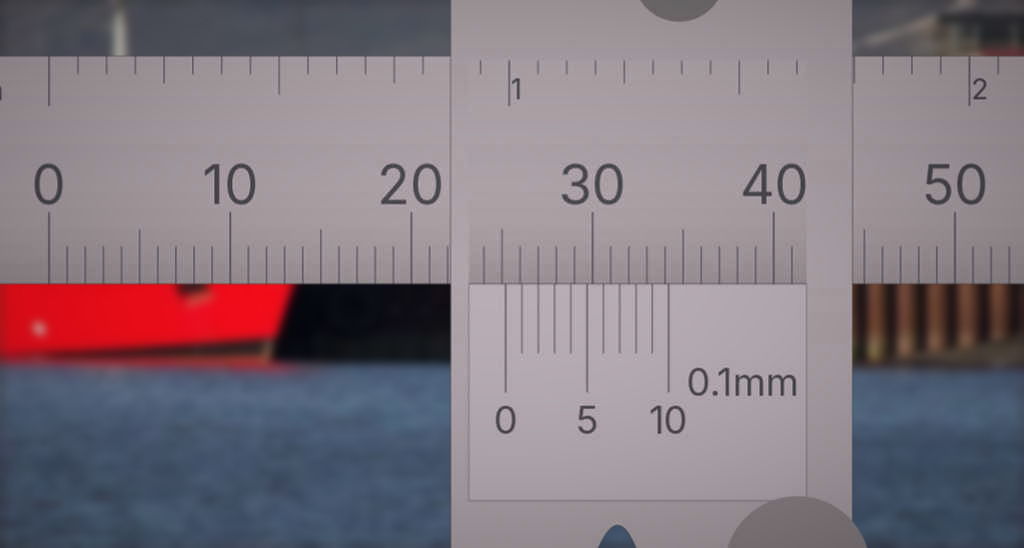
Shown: 25.2; mm
